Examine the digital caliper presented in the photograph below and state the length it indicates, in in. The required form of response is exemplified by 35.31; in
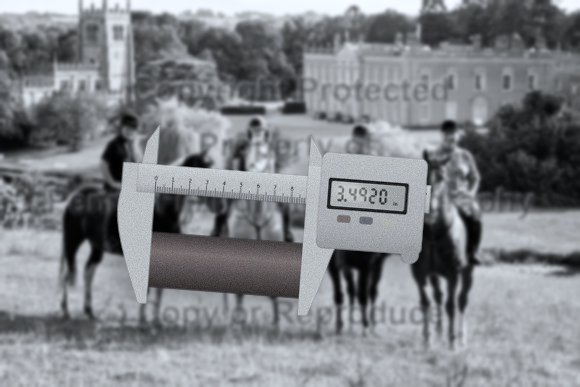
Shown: 3.4920; in
